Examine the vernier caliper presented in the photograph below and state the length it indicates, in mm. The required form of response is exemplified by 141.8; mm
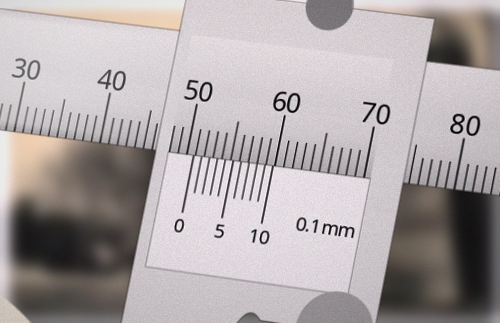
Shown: 50.8; mm
